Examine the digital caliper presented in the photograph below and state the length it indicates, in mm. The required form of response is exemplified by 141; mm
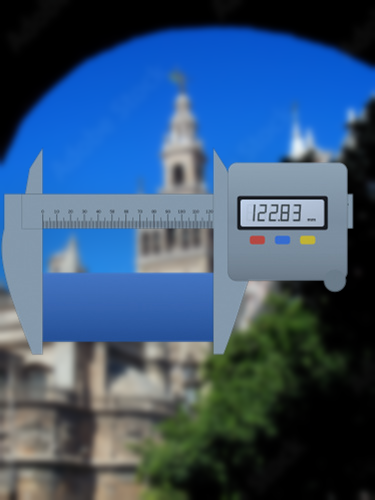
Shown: 122.83; mm
